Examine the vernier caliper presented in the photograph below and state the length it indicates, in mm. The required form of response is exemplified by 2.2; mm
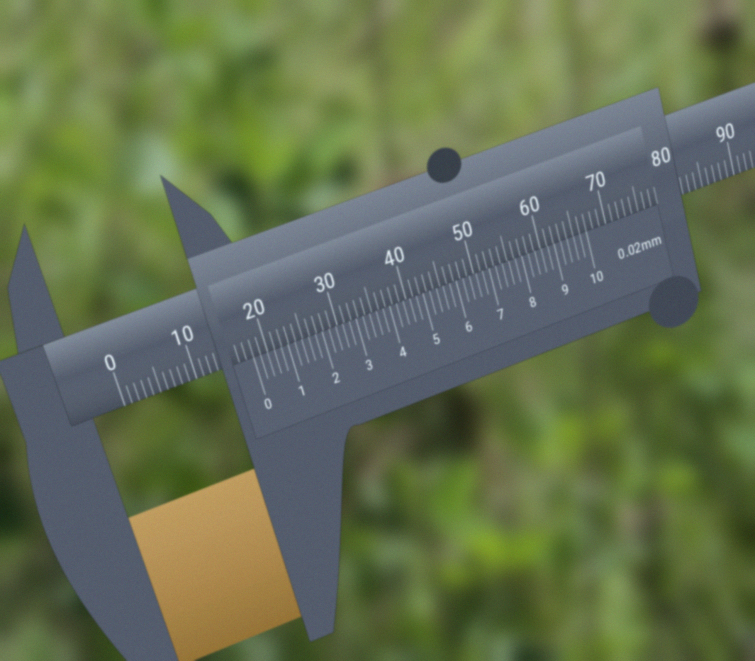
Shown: 18.0; mm
